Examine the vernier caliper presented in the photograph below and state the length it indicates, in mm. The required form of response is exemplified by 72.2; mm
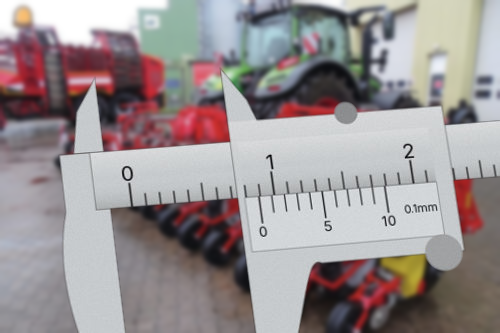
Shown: 8.9; mm
